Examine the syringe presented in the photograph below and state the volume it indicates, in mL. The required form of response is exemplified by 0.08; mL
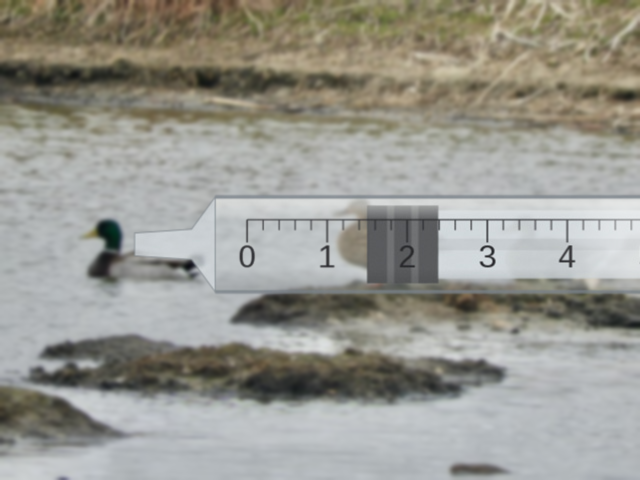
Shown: 1.5; mL
